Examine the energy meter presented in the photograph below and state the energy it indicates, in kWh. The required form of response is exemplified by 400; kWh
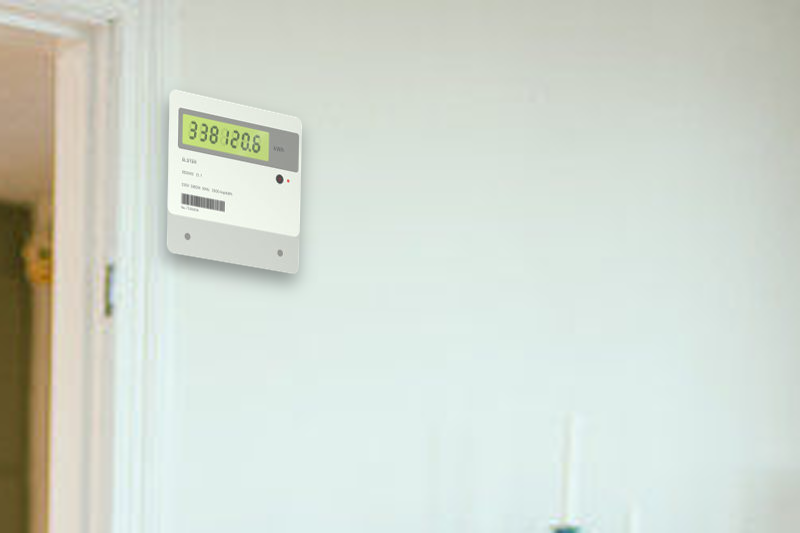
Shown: 338120.6; kWh
